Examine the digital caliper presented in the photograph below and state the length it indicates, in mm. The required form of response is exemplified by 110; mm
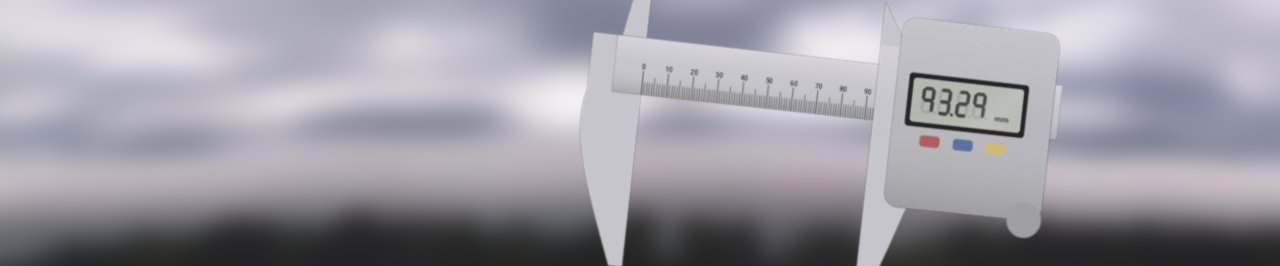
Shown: 93.29; mm
